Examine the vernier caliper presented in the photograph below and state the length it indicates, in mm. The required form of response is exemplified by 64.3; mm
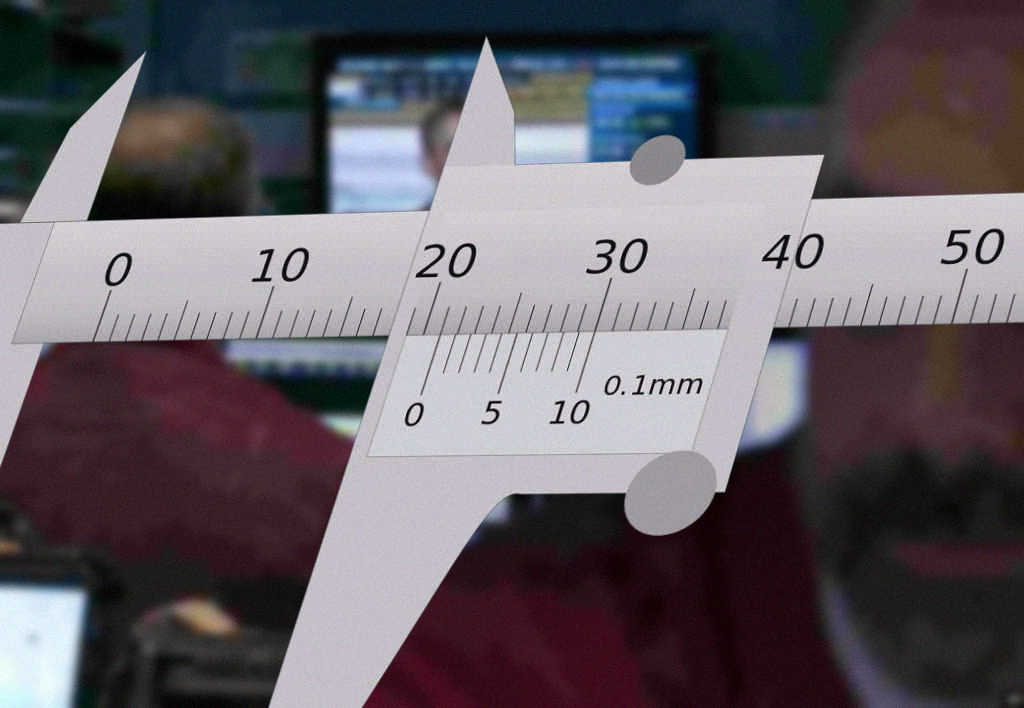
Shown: 21.0; mm
